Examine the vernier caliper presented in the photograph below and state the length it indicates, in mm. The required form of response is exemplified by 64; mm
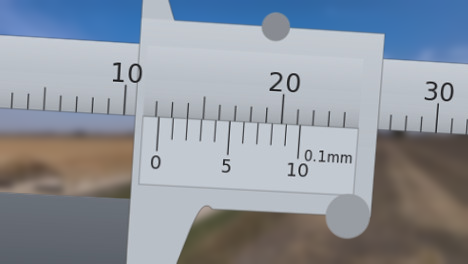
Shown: 12.2; mm
